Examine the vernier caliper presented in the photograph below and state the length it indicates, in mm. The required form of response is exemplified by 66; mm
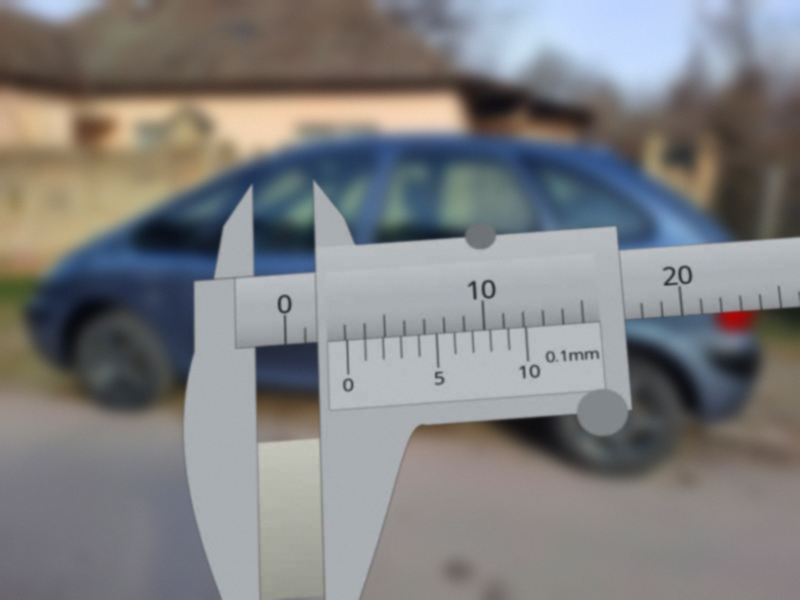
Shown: 3.1; mm
